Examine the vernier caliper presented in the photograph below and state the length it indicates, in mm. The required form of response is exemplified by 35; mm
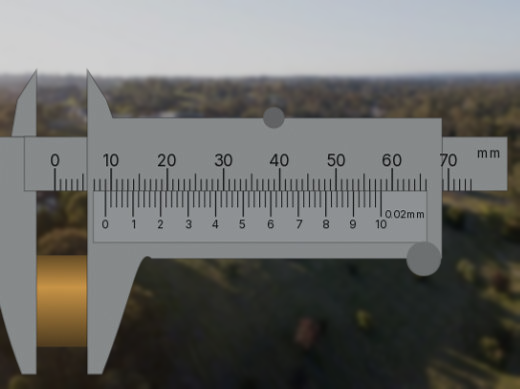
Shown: 9.0; mm
